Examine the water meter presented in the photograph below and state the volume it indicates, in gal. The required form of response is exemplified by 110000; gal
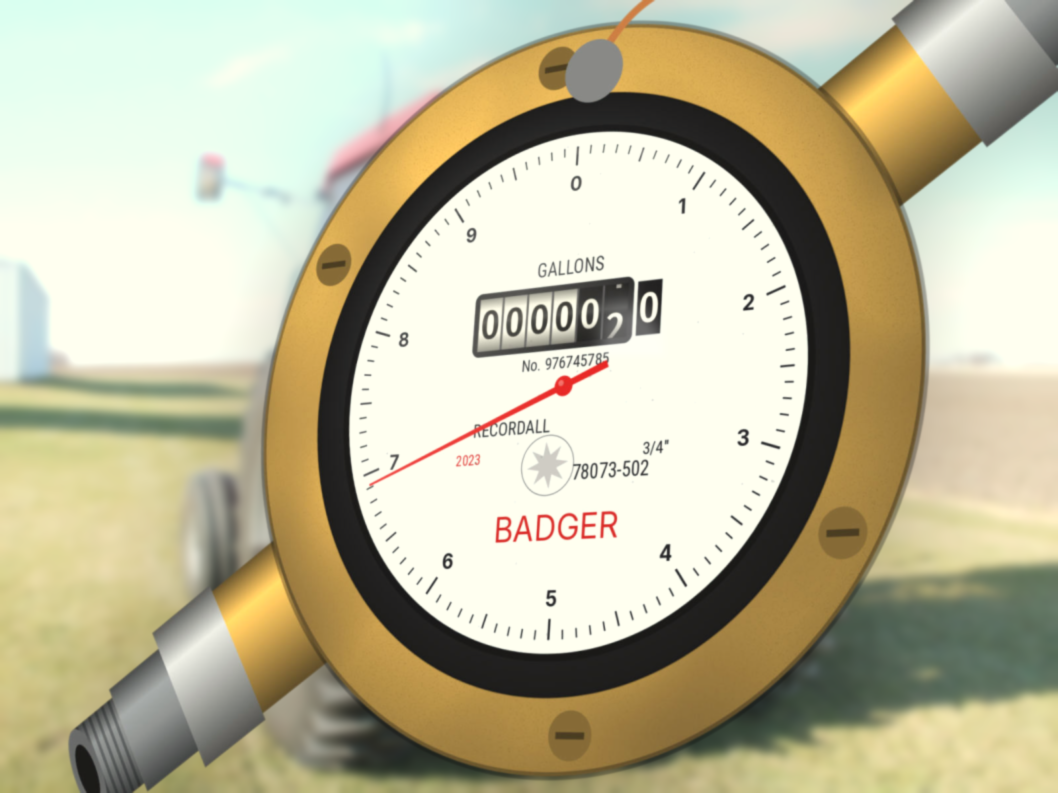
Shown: 16.9; gal
